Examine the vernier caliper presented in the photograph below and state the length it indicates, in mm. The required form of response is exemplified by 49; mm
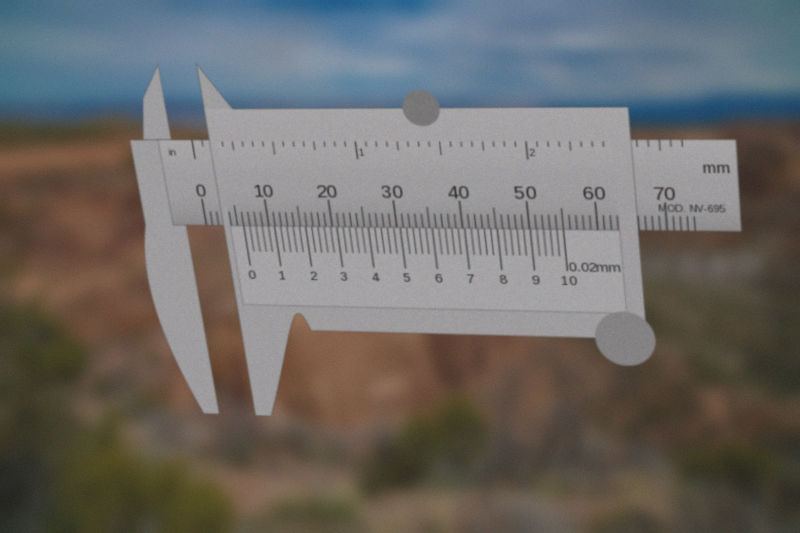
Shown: 6.0; mm
